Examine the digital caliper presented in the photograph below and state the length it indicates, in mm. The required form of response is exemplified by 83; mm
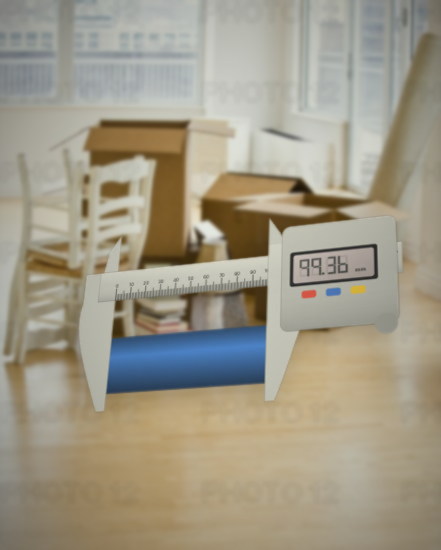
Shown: 99.36; mm
